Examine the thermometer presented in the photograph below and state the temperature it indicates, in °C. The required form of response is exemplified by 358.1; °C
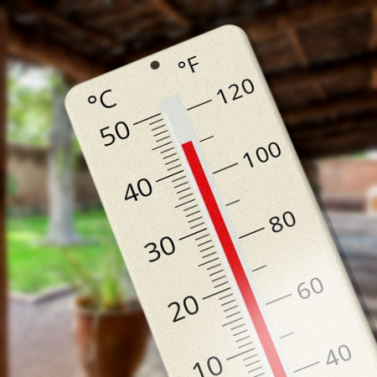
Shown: 44; °C
